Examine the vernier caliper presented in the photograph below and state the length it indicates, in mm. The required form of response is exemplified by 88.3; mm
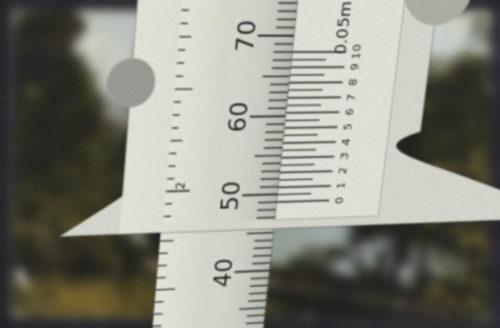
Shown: 49.0; mm
